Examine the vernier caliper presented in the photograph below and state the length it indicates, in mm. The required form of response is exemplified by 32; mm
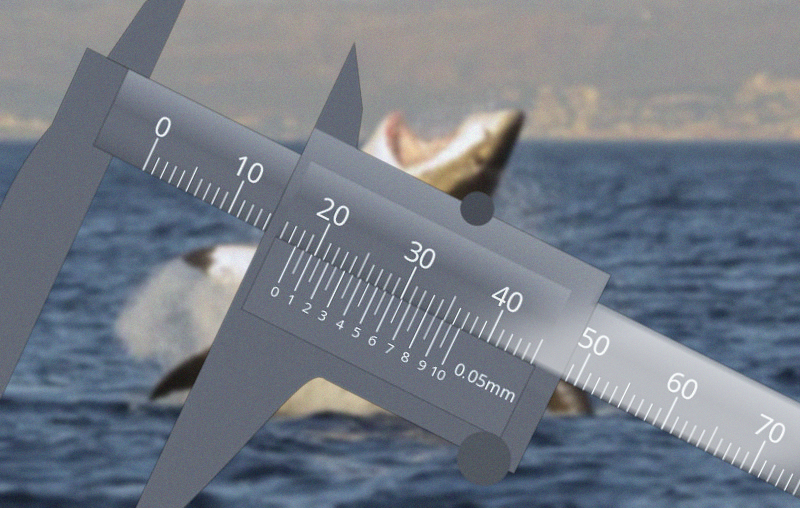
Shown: 17.8; mm
